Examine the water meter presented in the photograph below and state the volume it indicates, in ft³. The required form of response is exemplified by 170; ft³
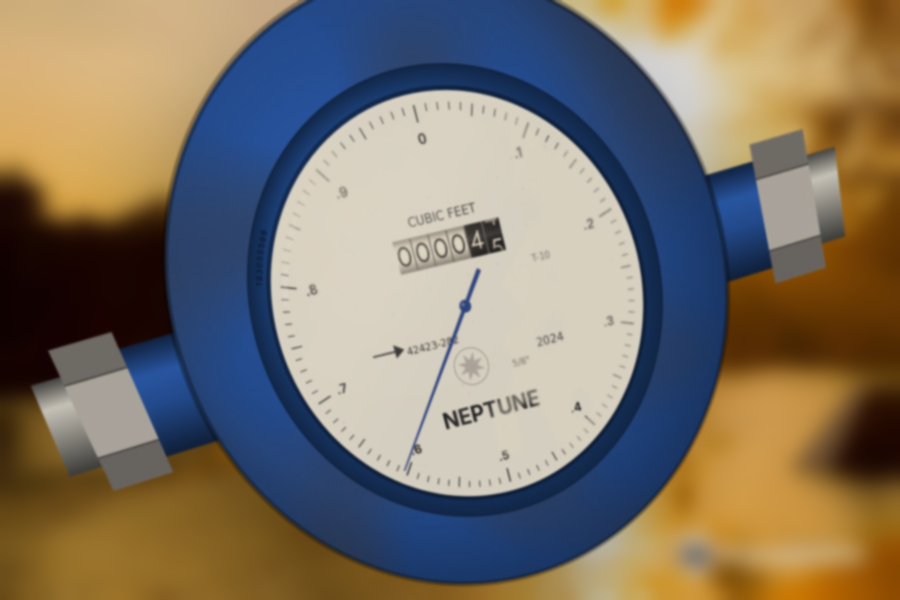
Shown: 44.60; ft³
